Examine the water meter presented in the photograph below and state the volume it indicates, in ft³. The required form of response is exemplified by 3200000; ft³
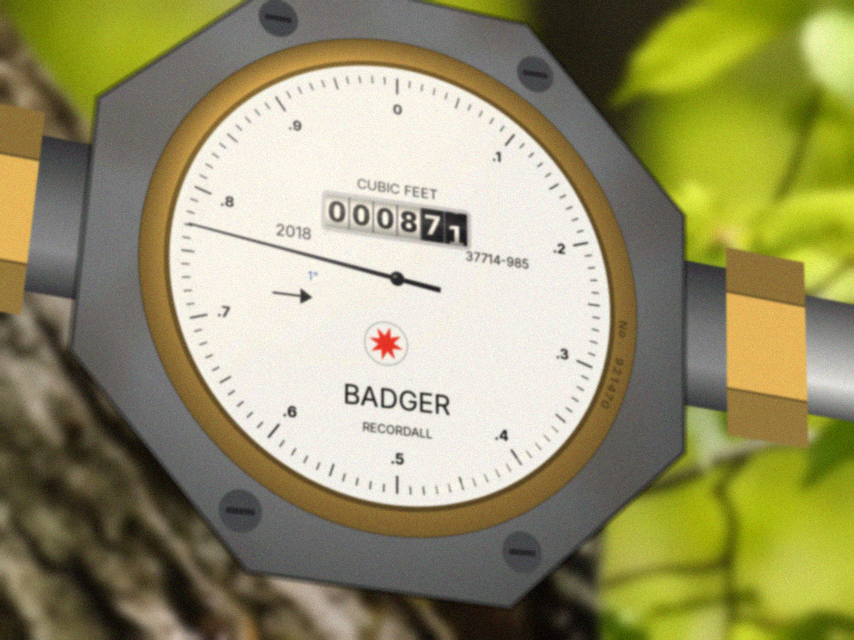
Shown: 870.77; ft³
